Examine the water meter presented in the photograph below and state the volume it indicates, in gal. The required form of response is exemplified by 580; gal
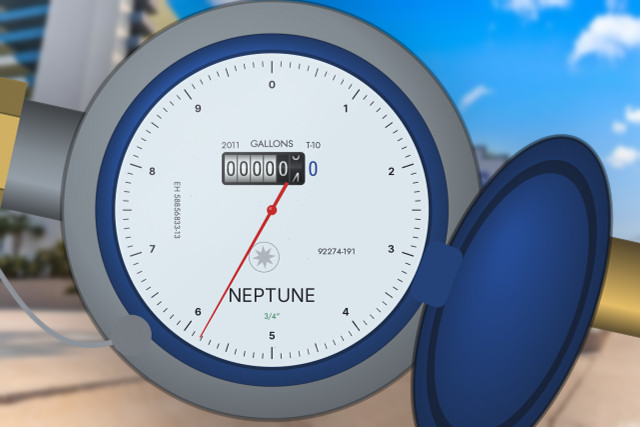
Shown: 35.8; gal
